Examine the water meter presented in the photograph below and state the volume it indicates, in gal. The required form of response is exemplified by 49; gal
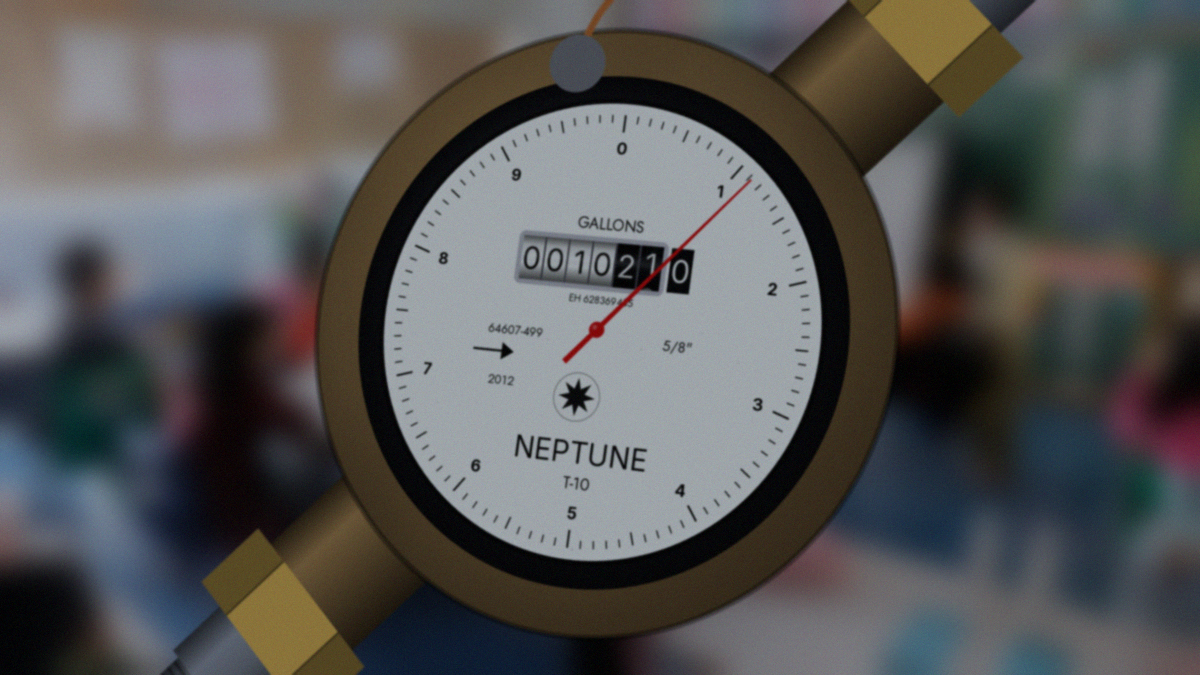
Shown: 10211.1; gal
